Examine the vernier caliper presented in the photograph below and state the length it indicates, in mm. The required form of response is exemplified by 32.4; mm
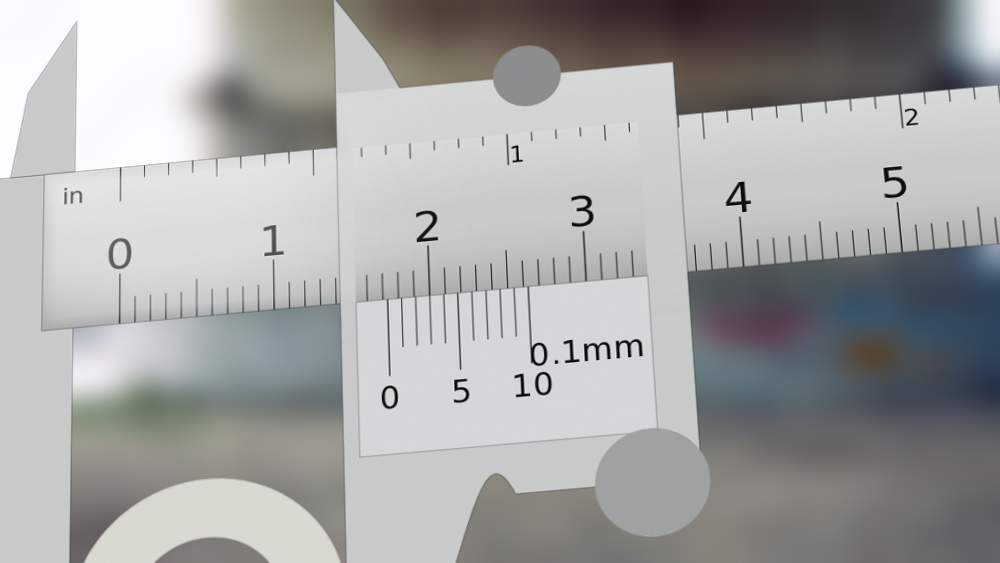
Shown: 17.3; mm
